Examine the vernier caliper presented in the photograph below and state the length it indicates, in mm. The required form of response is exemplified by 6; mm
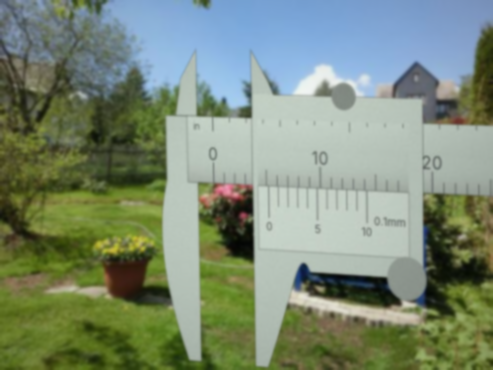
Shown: 5.2; mm
